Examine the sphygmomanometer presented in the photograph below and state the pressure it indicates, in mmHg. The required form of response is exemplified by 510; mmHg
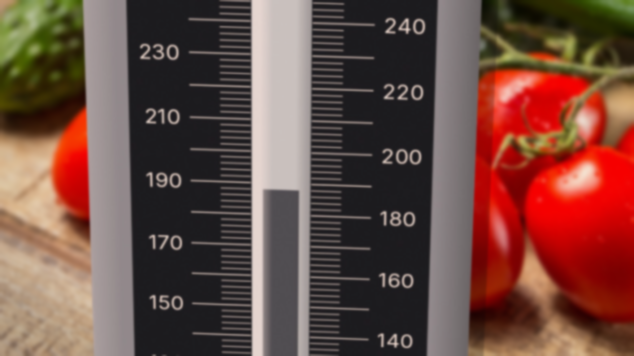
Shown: 188; mmHg
